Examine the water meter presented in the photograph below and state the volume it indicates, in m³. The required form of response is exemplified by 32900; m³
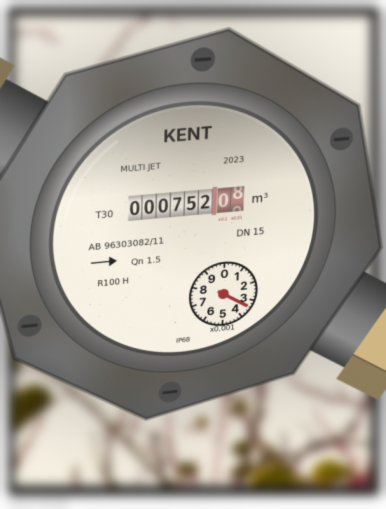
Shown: 752.083; m³
